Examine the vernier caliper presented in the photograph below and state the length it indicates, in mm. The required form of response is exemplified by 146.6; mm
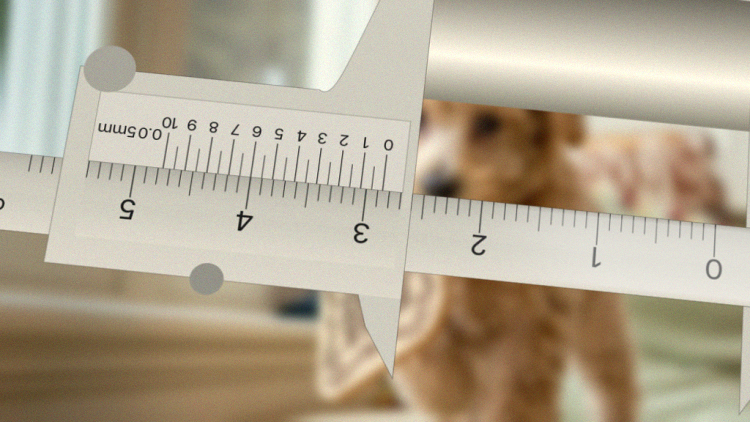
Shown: 28.6; mm
